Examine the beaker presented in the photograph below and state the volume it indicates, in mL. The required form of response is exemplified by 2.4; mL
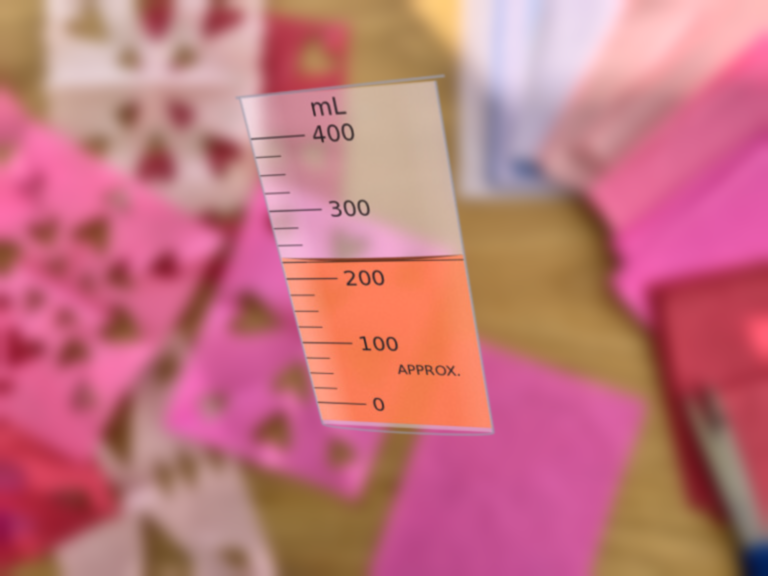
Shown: 225; mL
